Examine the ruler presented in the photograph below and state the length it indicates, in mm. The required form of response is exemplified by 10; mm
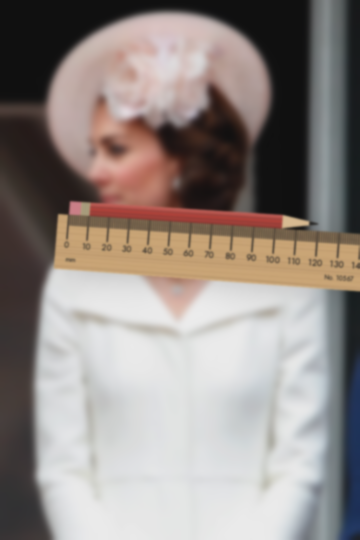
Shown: 120; mm
